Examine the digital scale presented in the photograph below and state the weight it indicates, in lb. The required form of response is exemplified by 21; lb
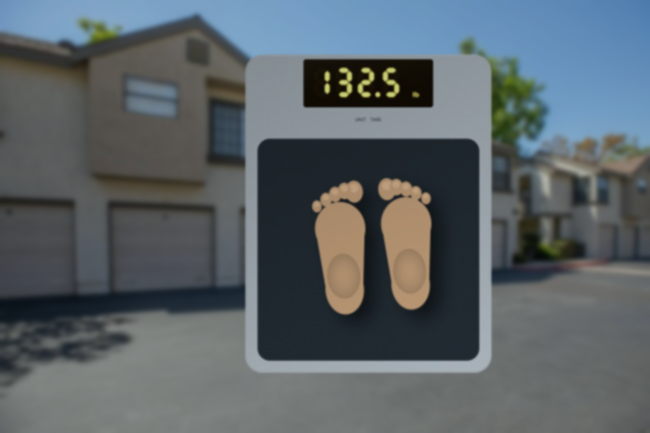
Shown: 132.5; lb
